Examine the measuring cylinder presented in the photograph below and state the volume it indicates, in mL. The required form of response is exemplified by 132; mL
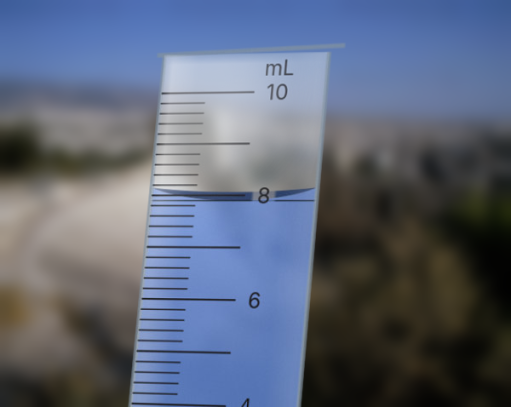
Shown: 7.9; mL
